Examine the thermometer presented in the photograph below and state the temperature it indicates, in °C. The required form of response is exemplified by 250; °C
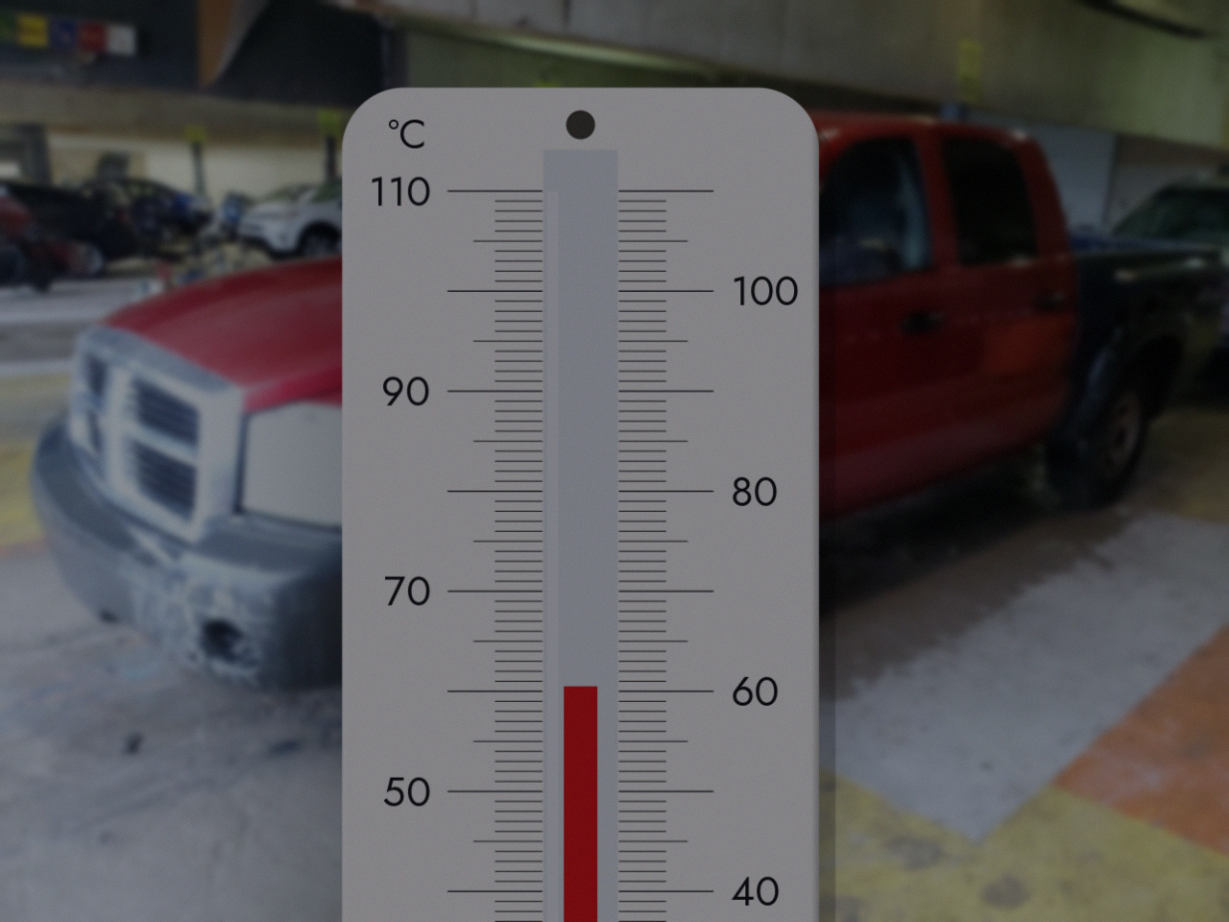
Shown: 60.5; °C
